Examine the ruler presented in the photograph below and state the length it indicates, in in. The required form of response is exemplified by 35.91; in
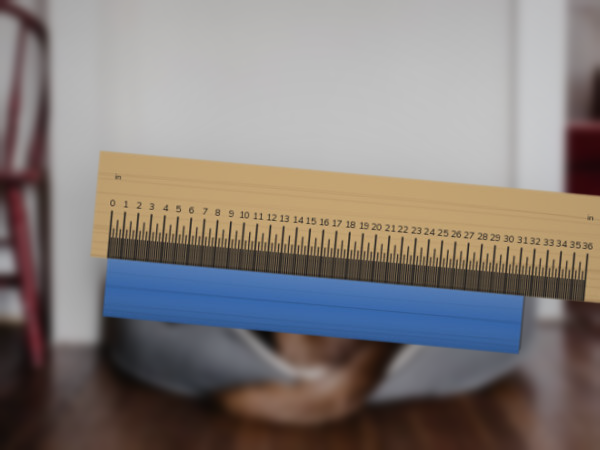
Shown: 31.5; in
